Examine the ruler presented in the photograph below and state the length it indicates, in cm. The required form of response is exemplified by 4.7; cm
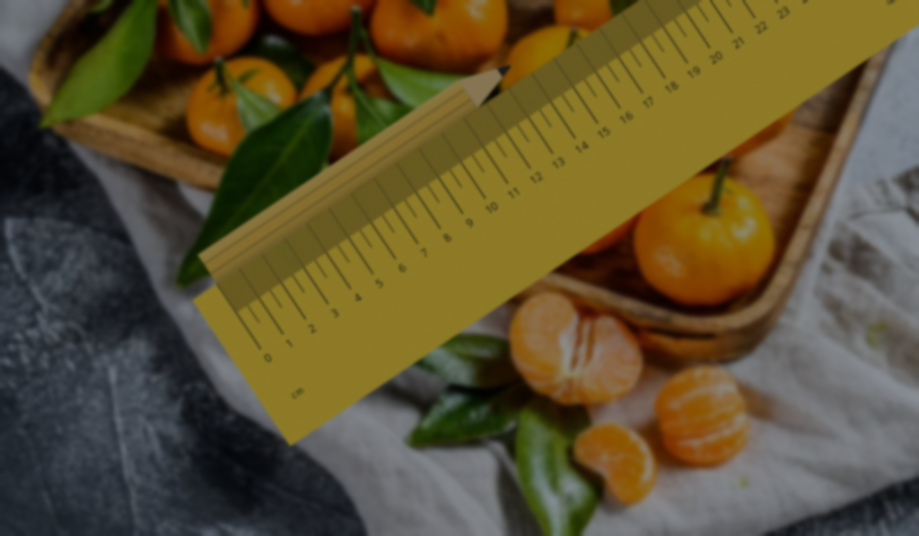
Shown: 13.5; cm
